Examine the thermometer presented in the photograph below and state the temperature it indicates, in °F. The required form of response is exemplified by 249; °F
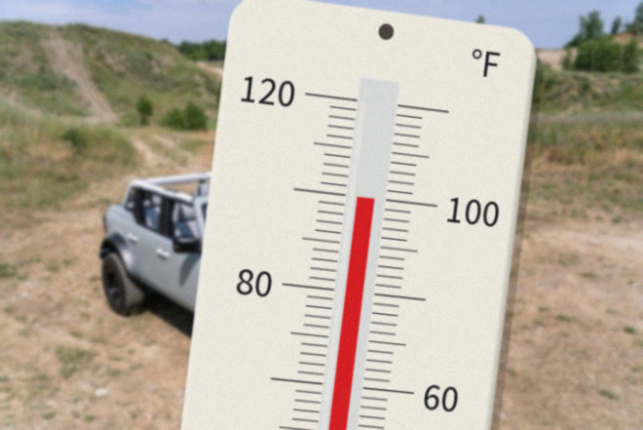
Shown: 100; °F
